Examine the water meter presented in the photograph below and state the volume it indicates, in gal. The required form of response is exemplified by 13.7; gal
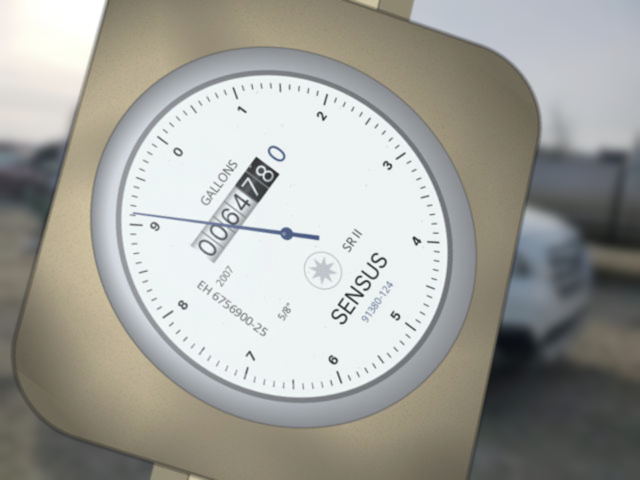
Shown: 64779.1; gal
